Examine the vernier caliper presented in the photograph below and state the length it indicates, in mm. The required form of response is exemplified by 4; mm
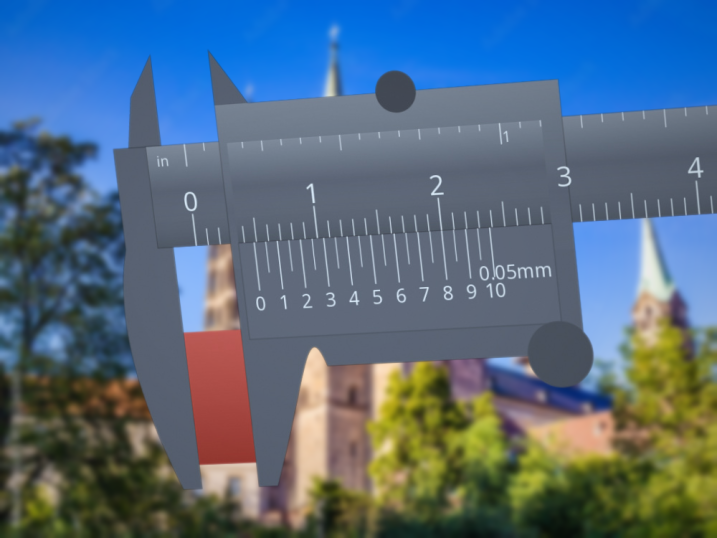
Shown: 4.8; mm
